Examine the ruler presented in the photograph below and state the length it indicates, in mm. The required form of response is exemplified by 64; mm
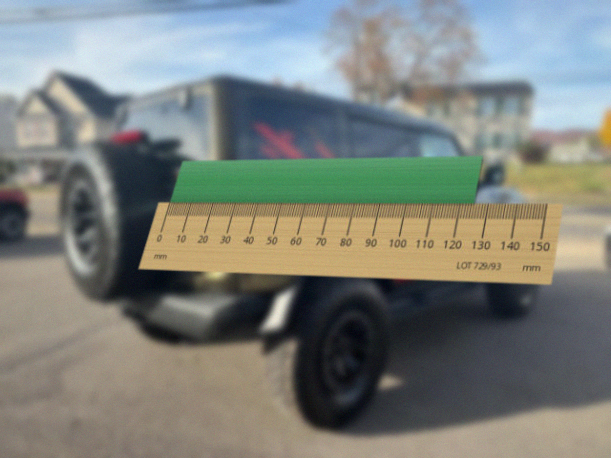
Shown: 125; mm
